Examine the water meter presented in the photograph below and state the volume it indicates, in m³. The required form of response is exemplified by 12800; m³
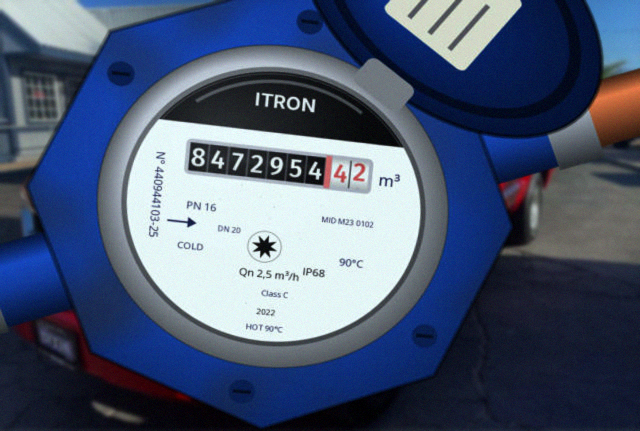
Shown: 8472954.42; m³
